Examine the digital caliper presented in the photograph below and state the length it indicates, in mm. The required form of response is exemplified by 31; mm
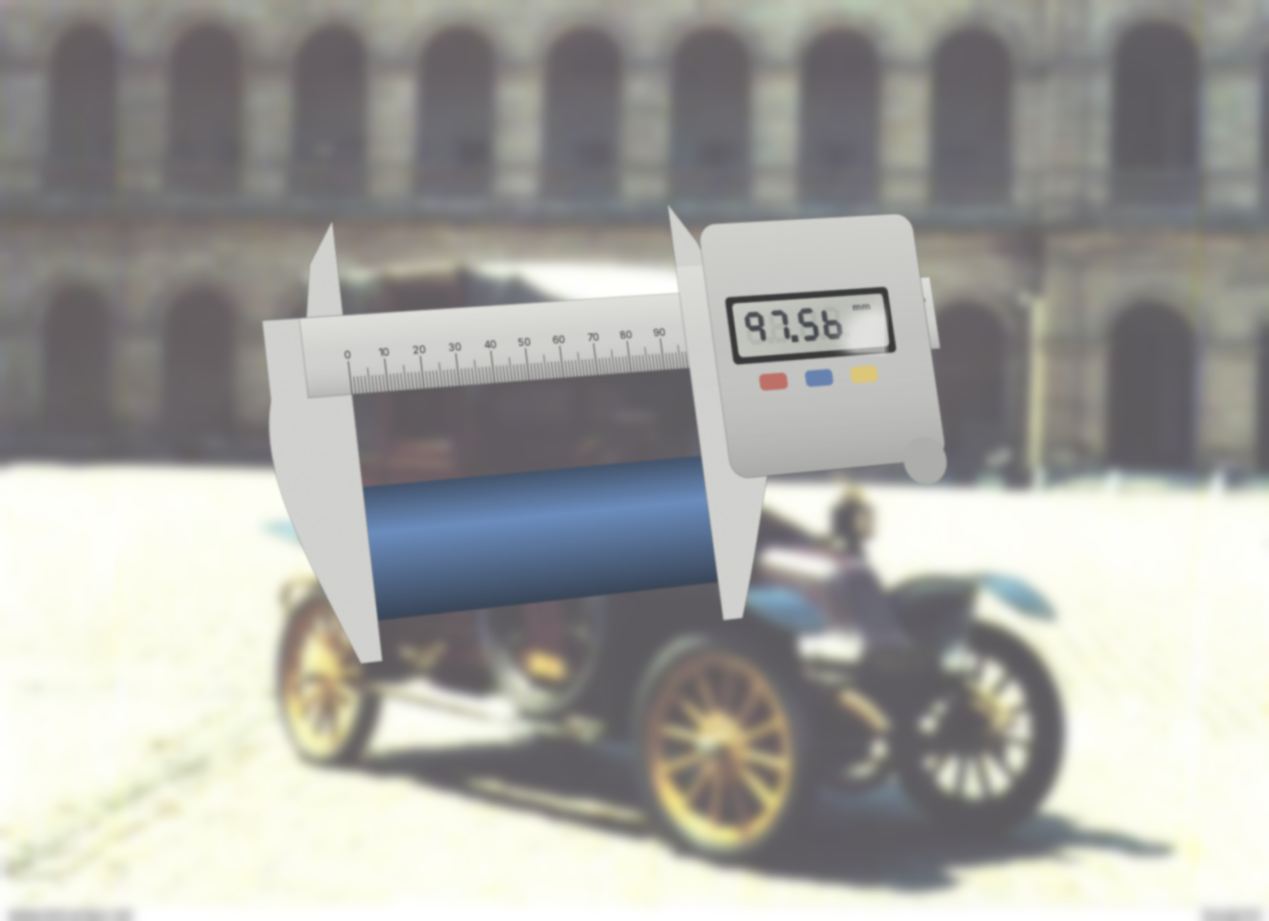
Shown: 97.56; mm
